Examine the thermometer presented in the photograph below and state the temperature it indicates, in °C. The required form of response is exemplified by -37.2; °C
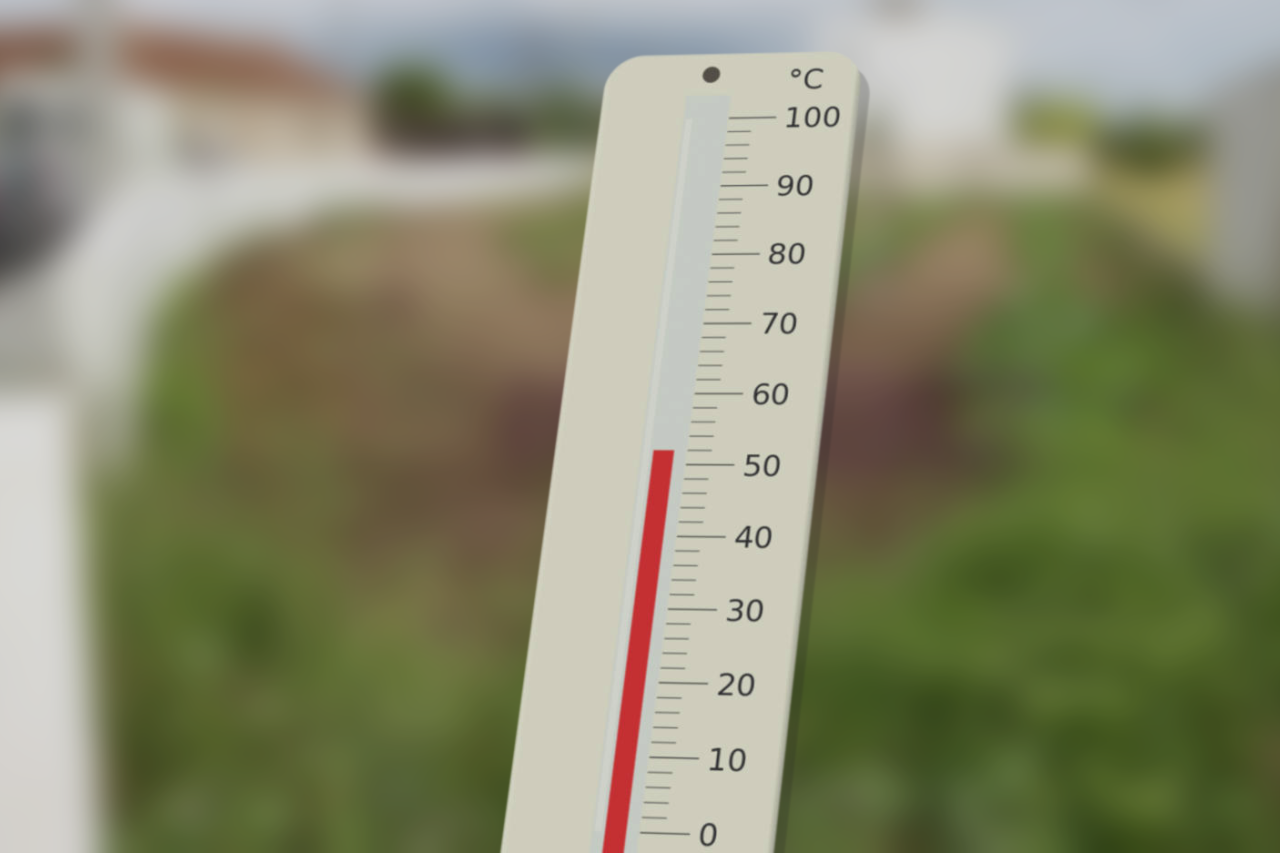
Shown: 52; °C
